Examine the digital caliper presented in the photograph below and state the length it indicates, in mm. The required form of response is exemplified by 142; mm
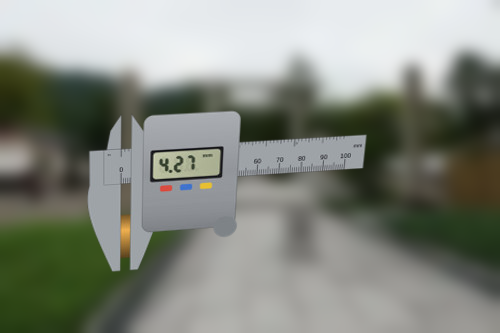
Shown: 4.27; mm
